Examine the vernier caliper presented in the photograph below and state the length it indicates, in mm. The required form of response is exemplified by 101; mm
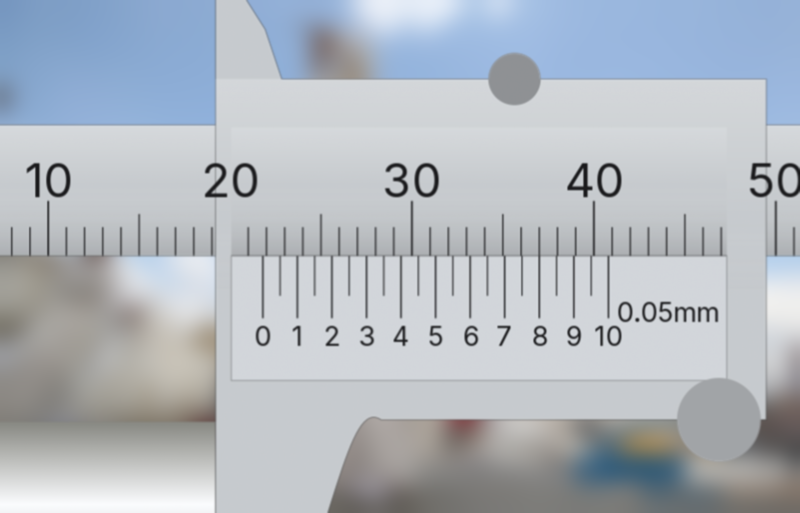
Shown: 21.8; mm
